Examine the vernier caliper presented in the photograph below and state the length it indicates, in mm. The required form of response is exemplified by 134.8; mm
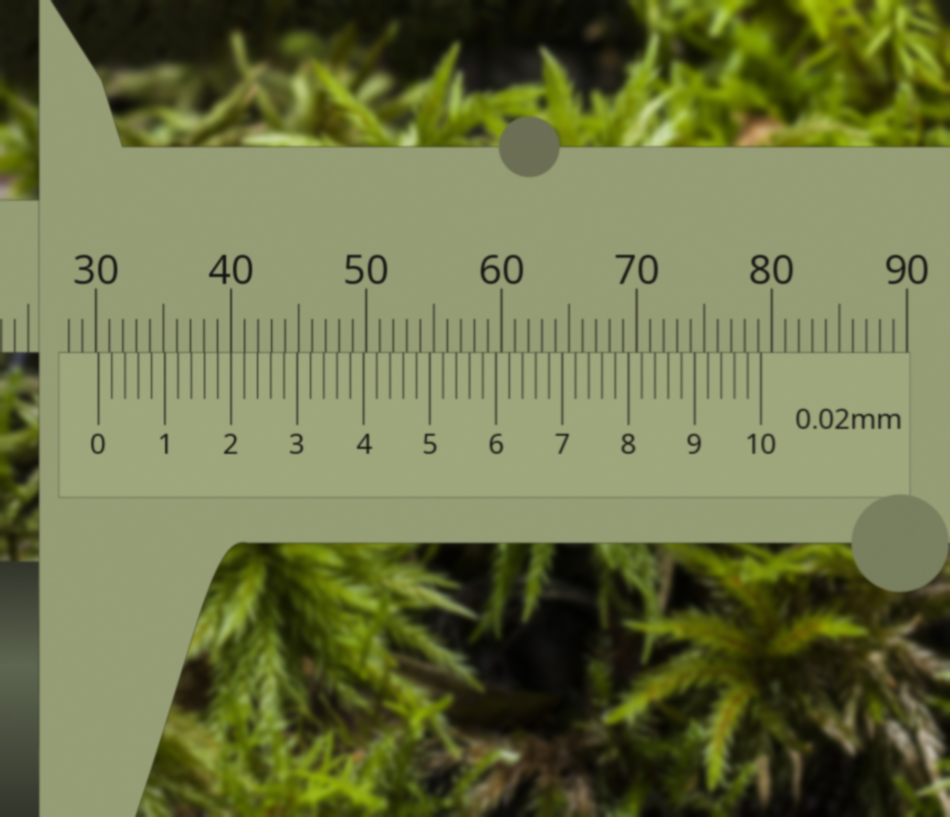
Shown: 30.2; mm
